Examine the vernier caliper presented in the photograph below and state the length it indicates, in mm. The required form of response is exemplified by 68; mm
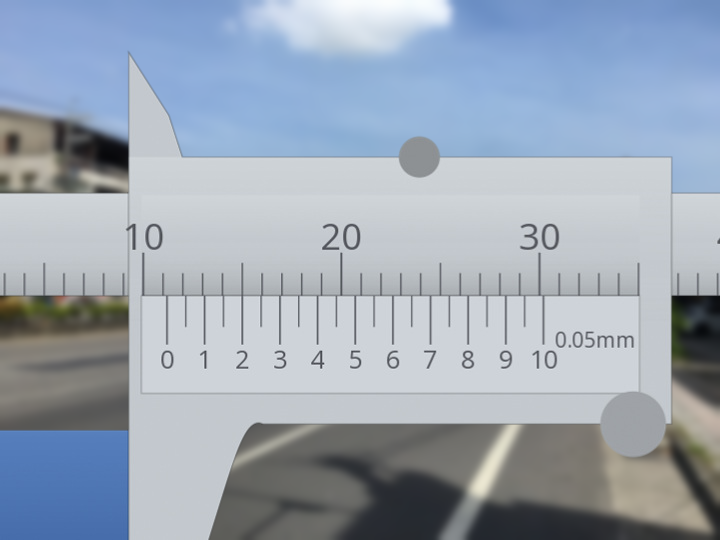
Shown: 11.2; mm
